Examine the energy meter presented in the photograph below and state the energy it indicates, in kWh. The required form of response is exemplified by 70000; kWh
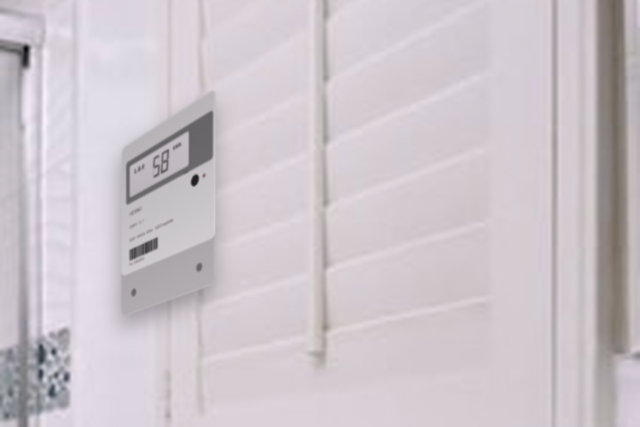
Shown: 58; kWh
